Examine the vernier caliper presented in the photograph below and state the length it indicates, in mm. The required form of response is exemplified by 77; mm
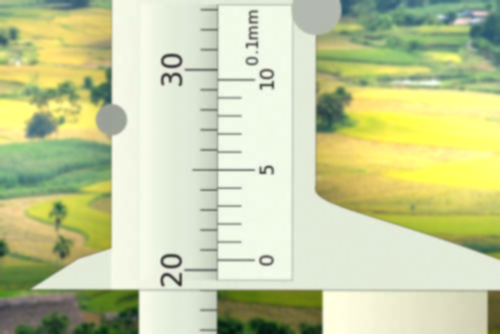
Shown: 20.5; mm
